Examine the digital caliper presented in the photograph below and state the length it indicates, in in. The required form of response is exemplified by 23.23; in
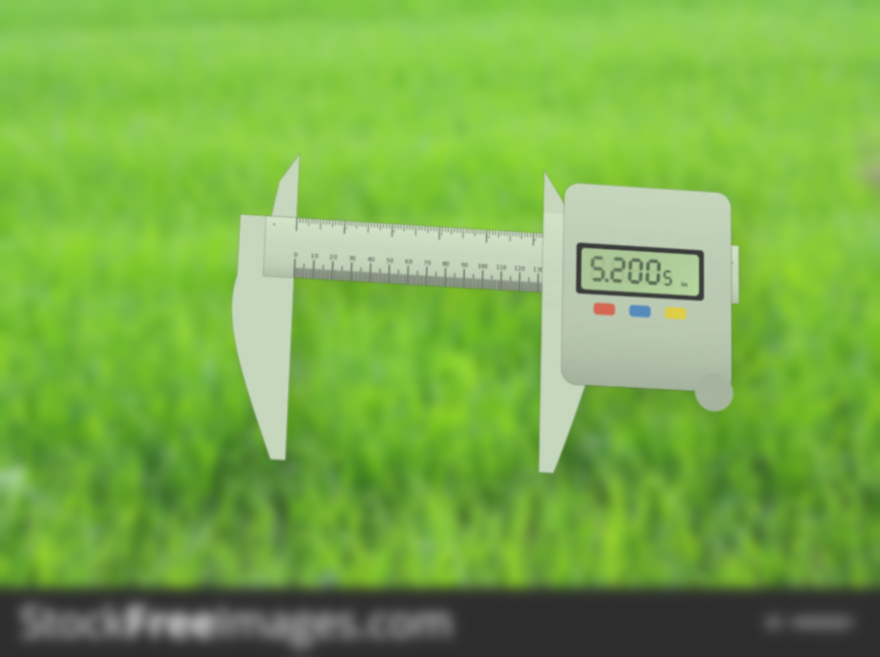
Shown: 5.2005; in
